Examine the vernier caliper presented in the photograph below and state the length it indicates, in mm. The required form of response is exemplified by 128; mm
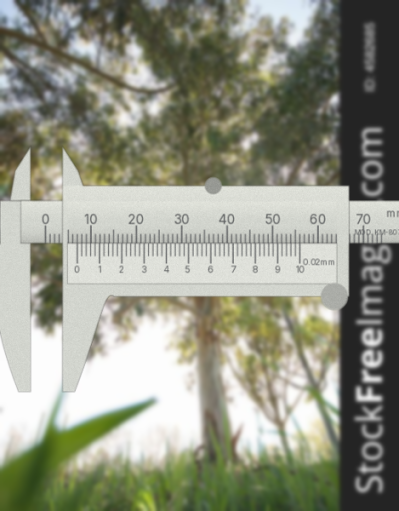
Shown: 7.0; mm
